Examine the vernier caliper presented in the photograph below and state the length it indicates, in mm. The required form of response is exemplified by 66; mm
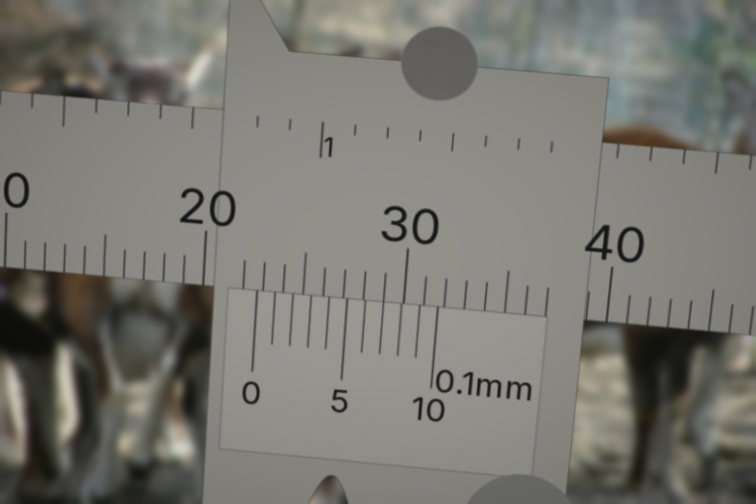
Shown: 22.7; mm
